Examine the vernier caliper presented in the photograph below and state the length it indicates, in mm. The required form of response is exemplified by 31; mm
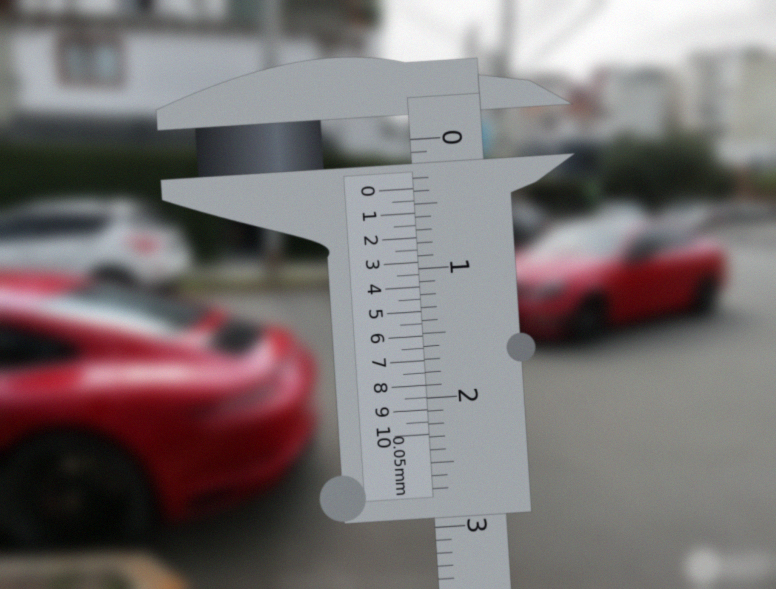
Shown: 3.8; mm
